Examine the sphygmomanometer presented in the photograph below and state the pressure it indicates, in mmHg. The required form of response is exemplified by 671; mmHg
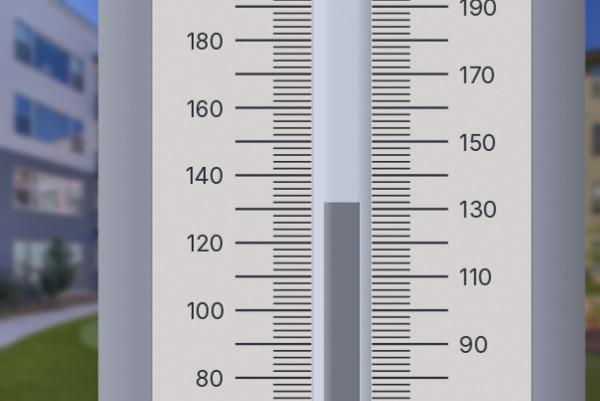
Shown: 132; mmHg
